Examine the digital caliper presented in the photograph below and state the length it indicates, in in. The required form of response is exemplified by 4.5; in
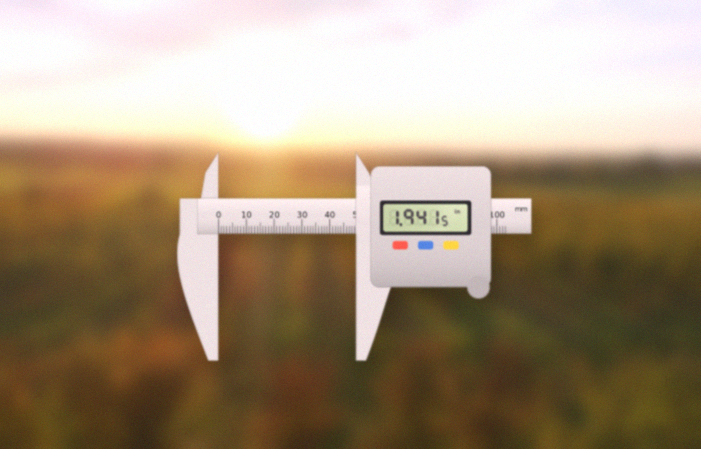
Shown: 1.9415; in
